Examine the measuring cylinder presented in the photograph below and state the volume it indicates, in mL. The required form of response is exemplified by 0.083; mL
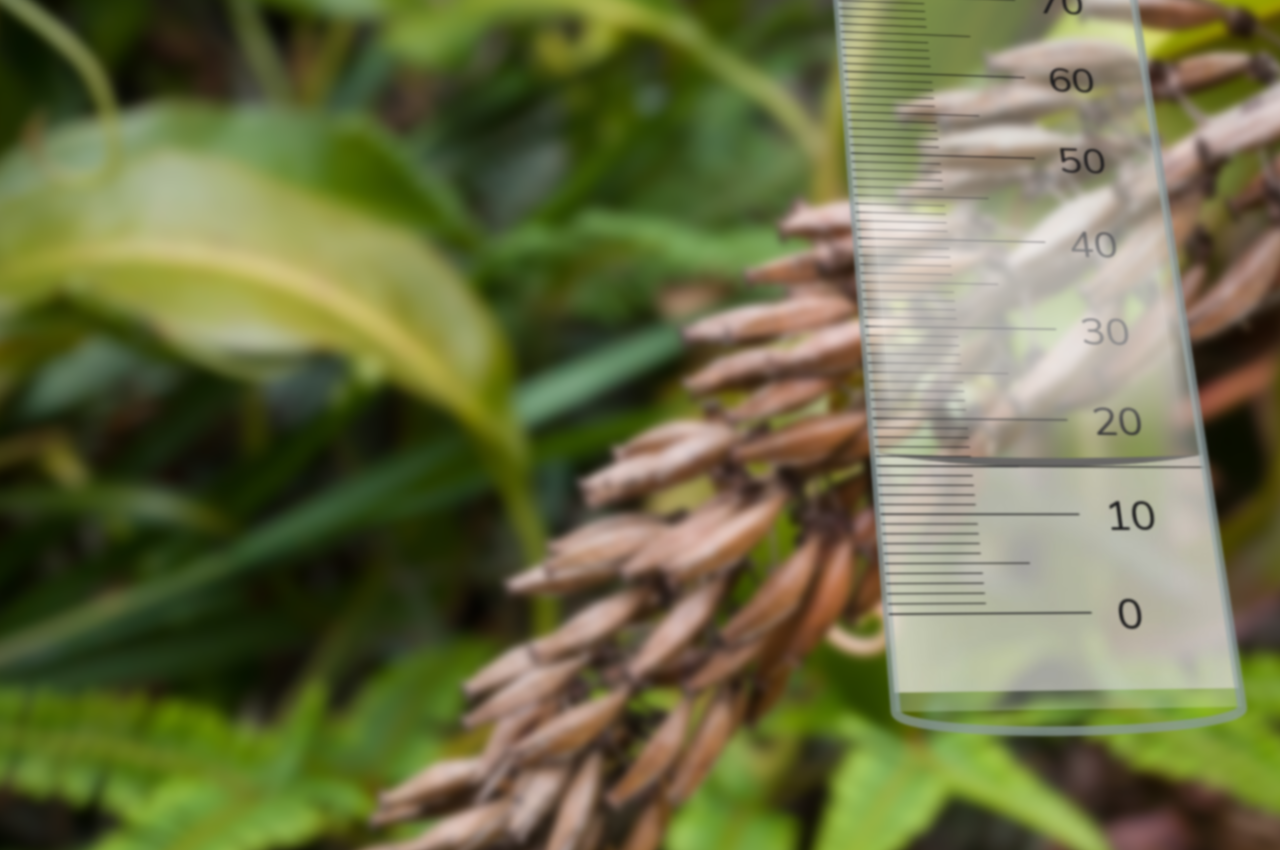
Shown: 15; mL
